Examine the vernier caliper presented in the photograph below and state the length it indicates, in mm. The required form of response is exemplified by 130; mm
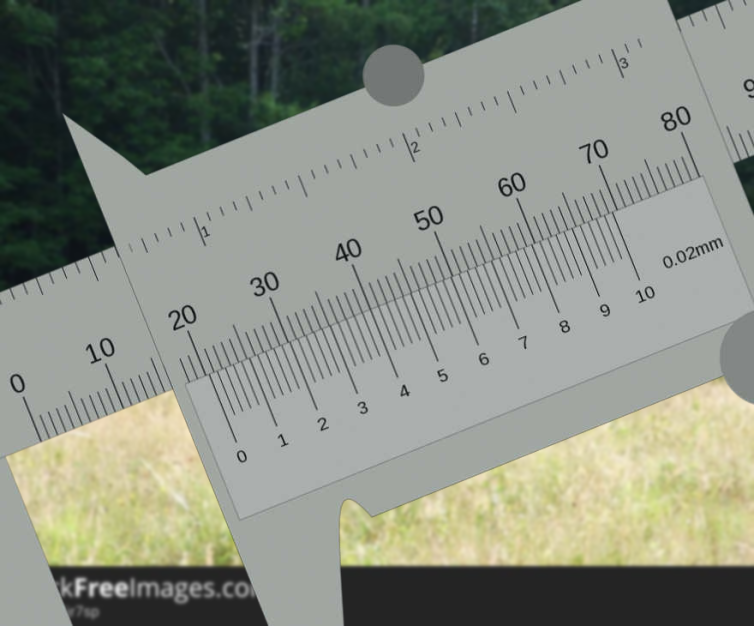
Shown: 20.4; mm
